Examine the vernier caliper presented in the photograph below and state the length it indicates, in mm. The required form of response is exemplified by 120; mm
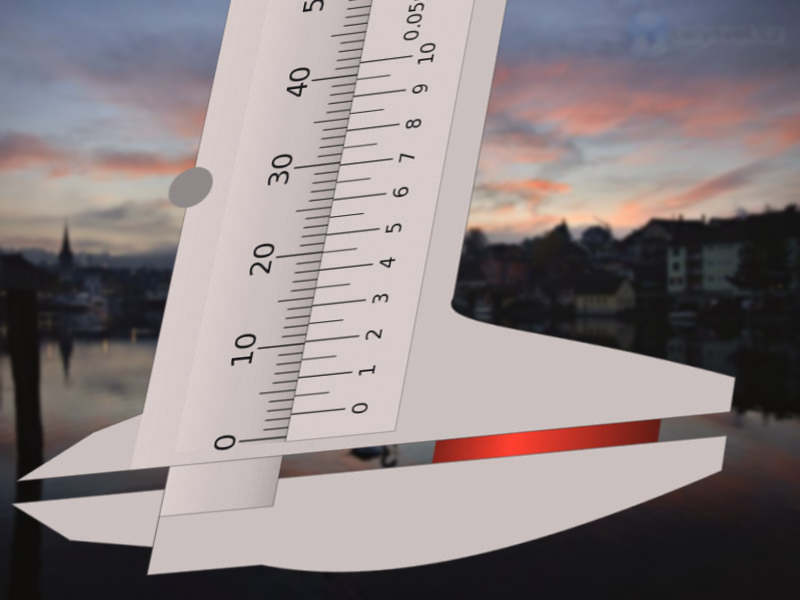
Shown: 2.4; mm
